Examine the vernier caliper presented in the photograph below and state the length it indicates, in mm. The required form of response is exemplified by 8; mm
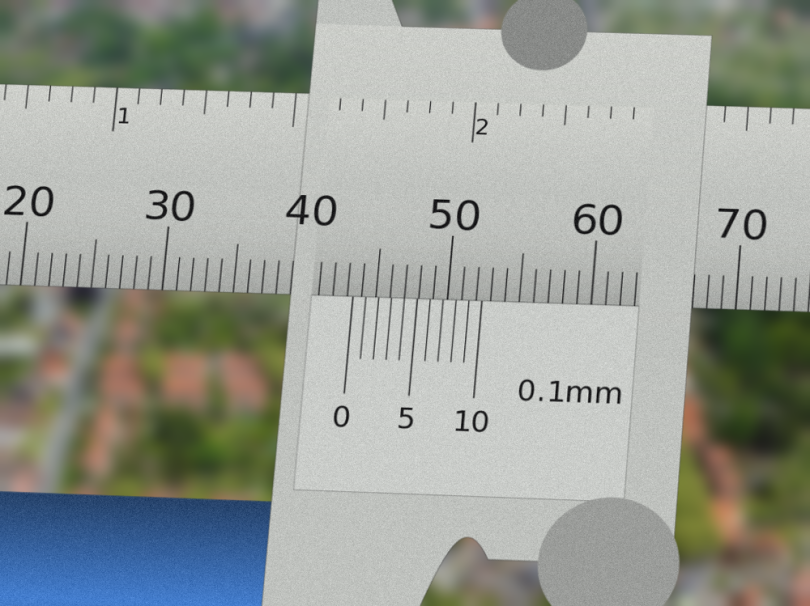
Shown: 43.4; mm
